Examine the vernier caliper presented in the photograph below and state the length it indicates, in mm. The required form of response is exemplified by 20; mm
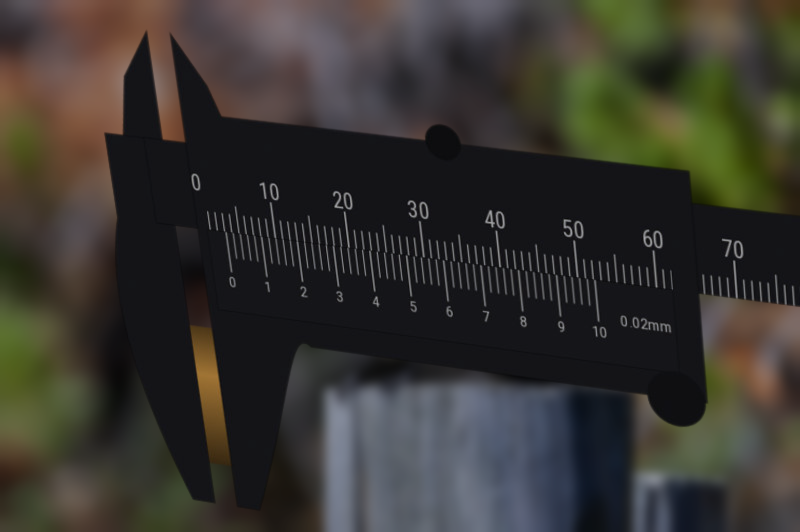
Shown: 3.2; mm
